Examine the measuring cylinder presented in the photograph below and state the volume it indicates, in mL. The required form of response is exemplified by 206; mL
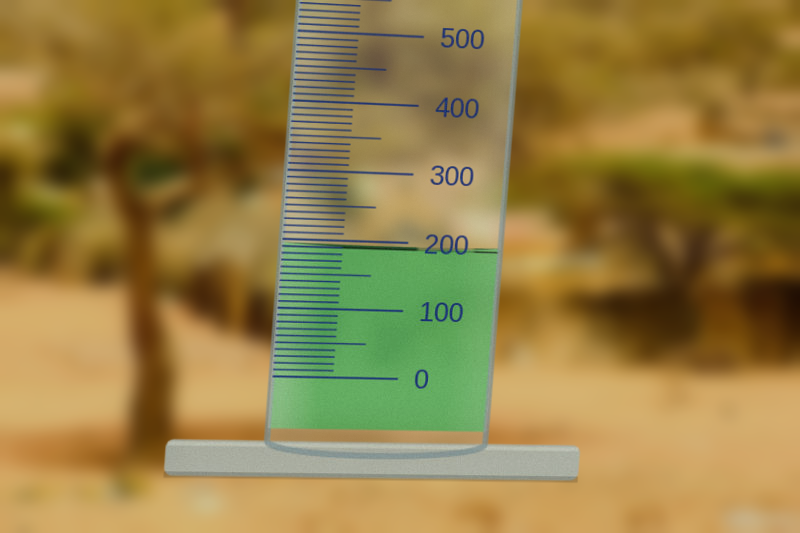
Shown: 190; mL
